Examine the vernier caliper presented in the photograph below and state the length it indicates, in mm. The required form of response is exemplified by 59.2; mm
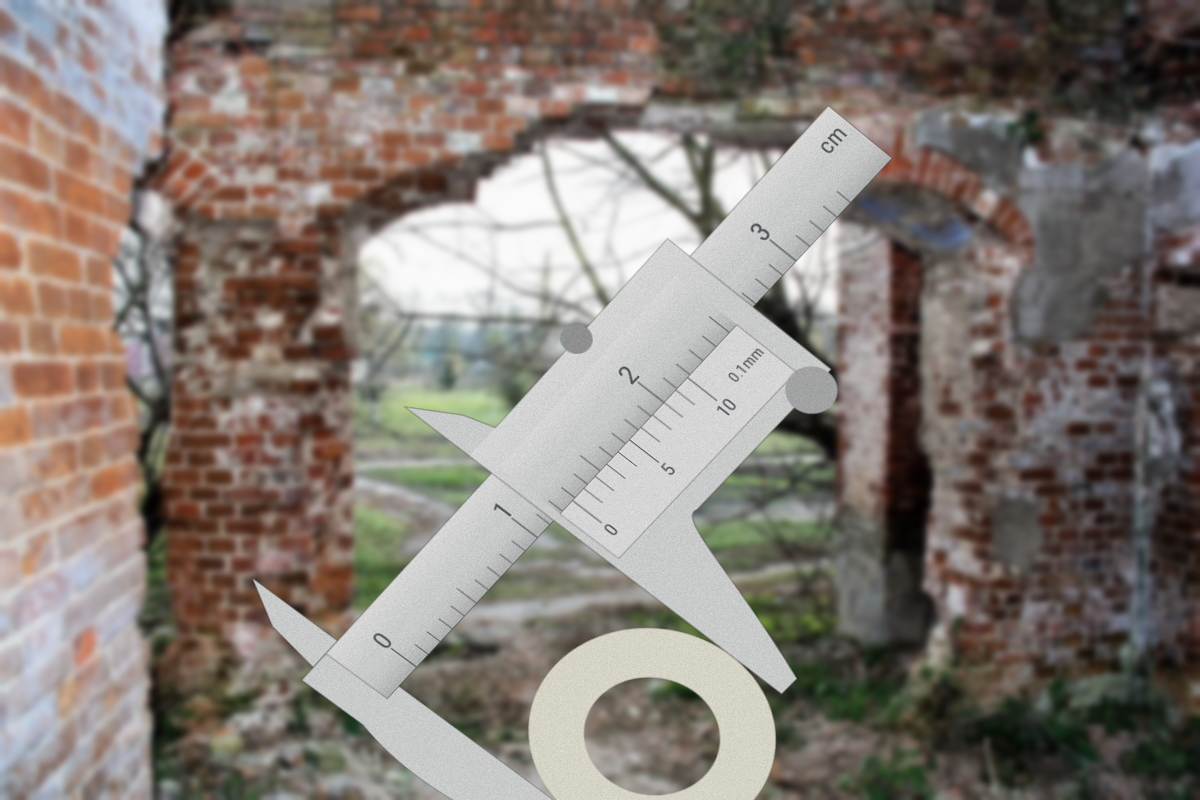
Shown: 12.8; mm
